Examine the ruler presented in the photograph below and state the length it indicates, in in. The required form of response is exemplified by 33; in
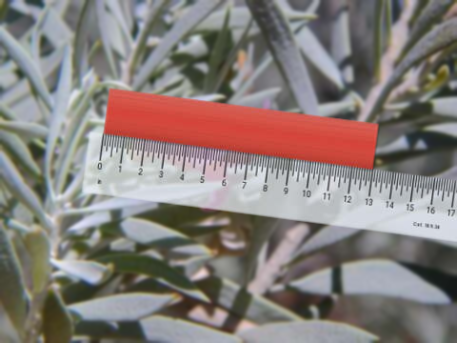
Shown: 13; in
